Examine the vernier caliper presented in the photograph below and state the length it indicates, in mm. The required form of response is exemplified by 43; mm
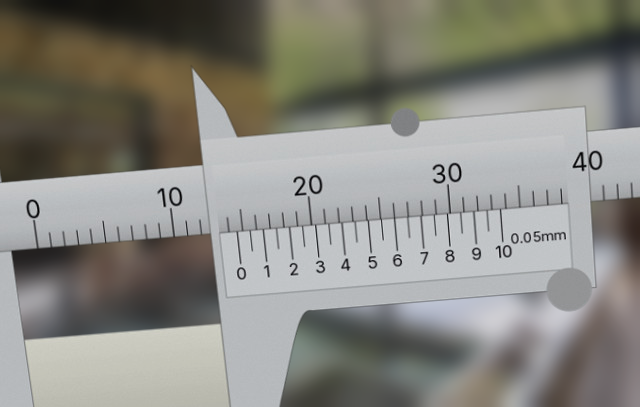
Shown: 14.6; mm
